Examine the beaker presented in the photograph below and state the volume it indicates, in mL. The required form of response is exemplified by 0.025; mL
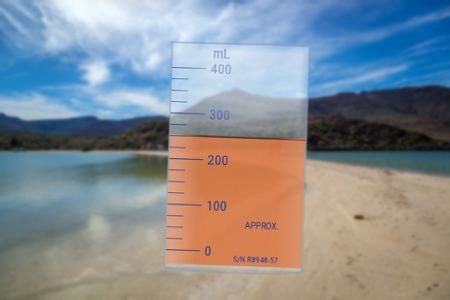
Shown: 250; mL
